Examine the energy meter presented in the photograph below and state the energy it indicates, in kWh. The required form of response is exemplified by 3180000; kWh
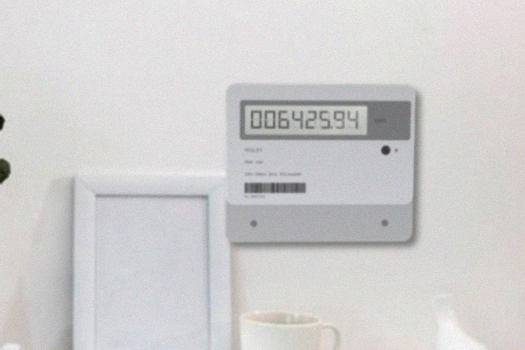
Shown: 6425.94; kWh
